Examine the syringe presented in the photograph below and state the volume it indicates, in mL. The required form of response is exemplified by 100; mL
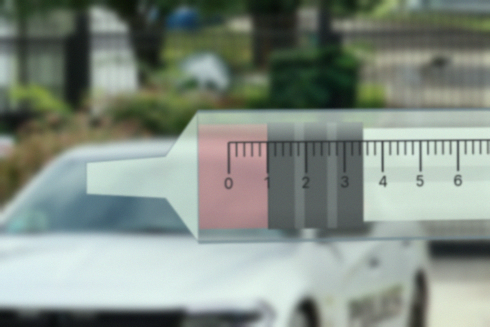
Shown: 1; mL
